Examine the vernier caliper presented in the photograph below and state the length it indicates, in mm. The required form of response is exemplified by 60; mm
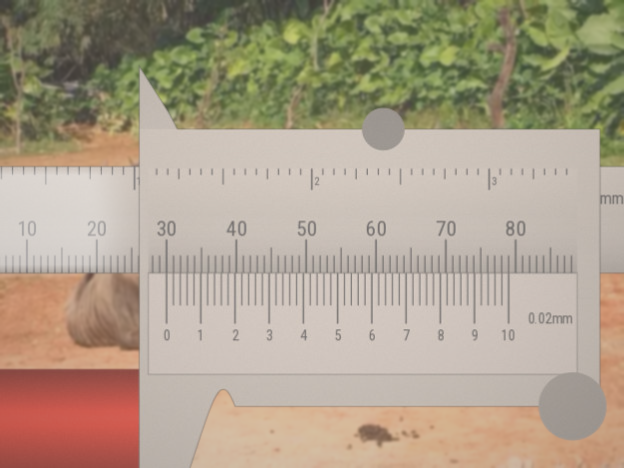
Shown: 30.0; mm
